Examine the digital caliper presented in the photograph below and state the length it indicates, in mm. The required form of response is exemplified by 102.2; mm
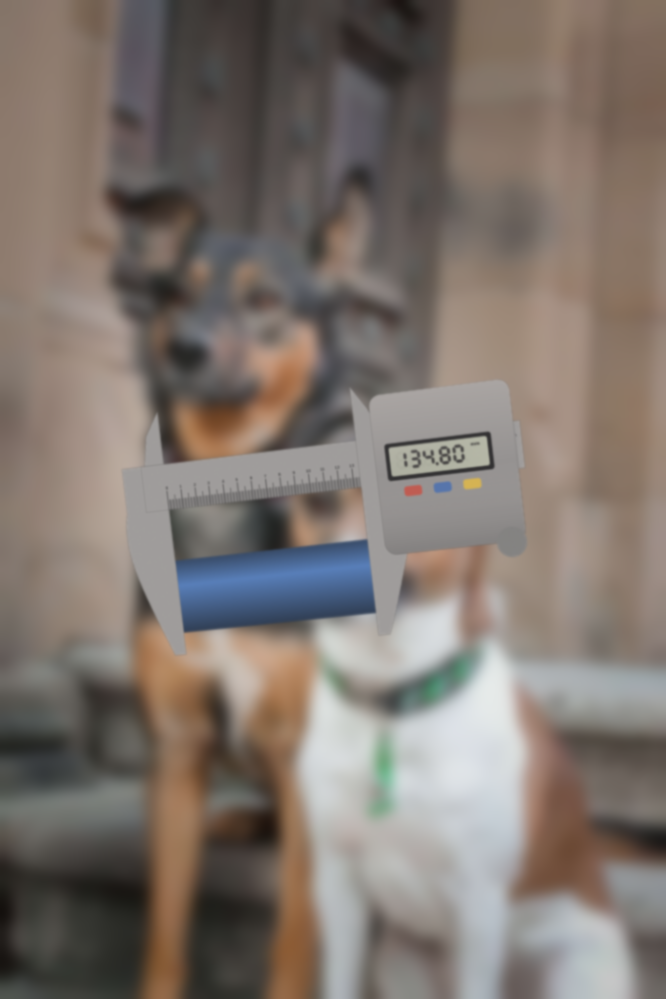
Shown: 134.80; mm
